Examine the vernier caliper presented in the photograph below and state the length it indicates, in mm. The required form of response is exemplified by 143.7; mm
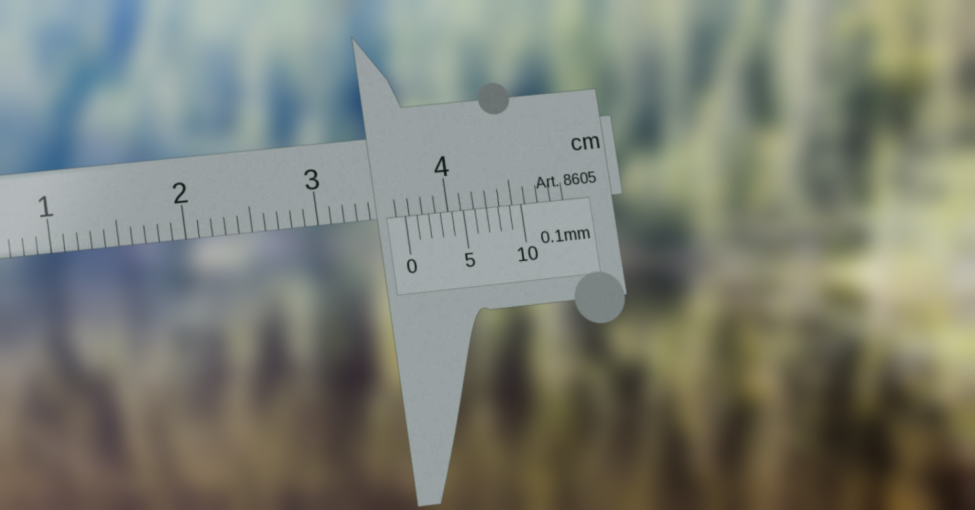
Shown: 36.7; mm
